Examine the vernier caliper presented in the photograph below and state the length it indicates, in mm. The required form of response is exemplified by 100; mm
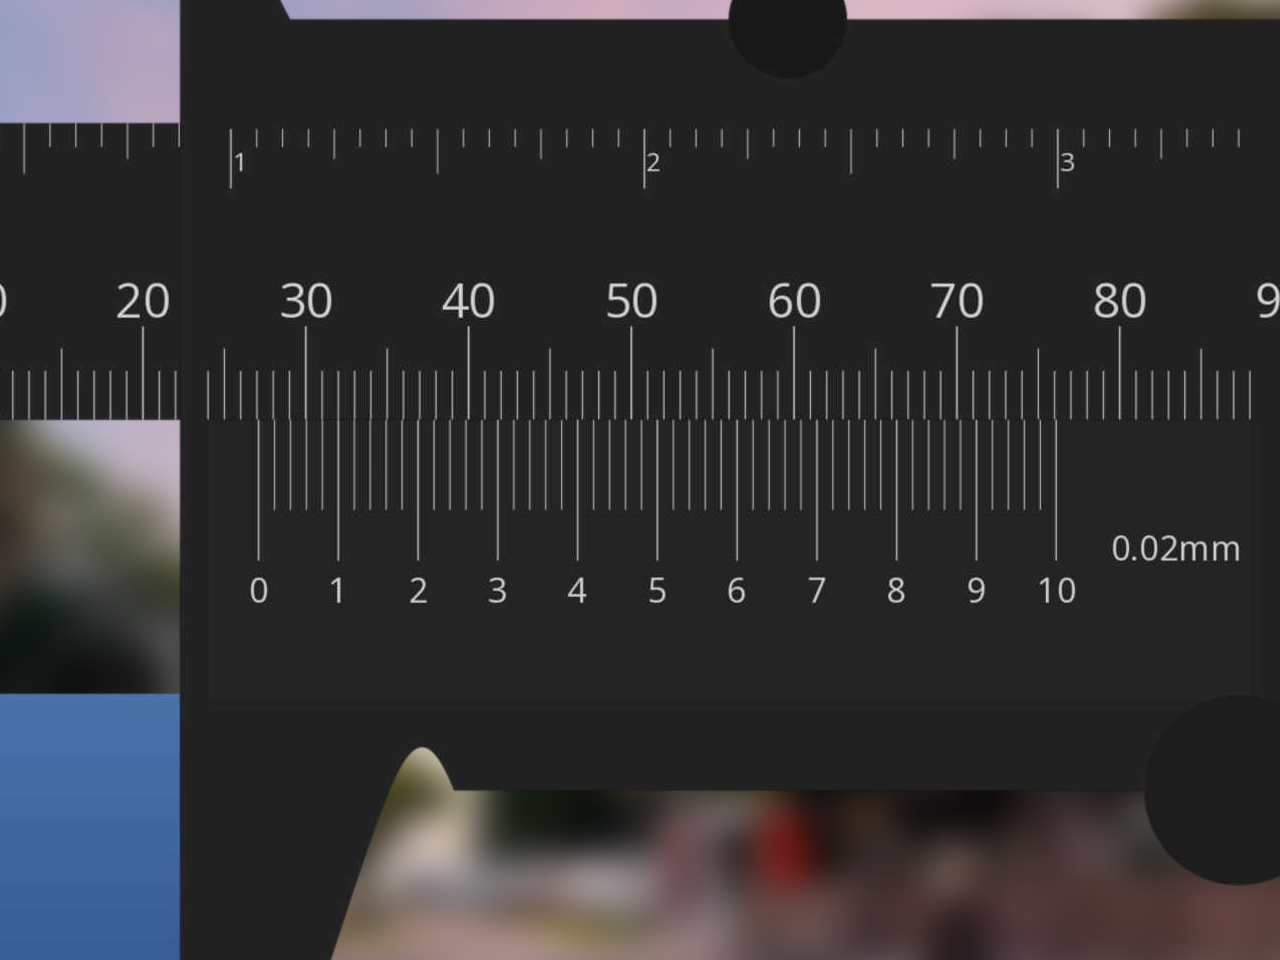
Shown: 27.1; mm
